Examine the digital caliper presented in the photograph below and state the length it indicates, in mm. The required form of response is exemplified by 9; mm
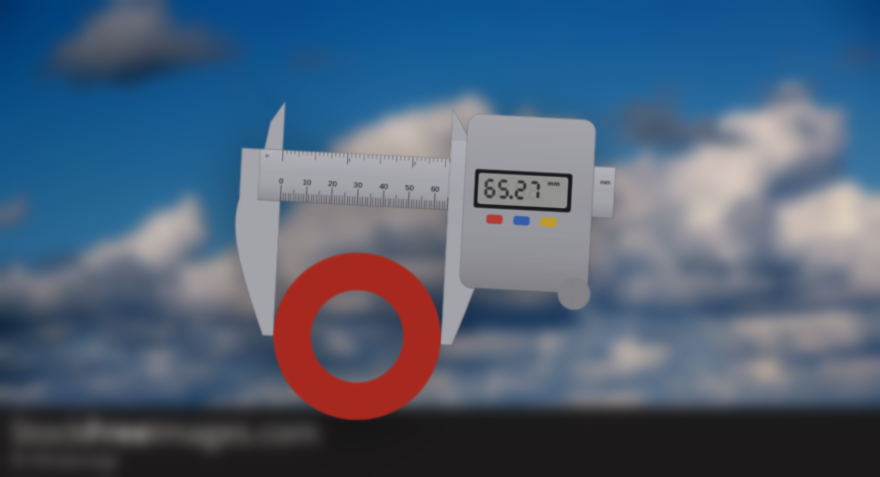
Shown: 65.27; mm
